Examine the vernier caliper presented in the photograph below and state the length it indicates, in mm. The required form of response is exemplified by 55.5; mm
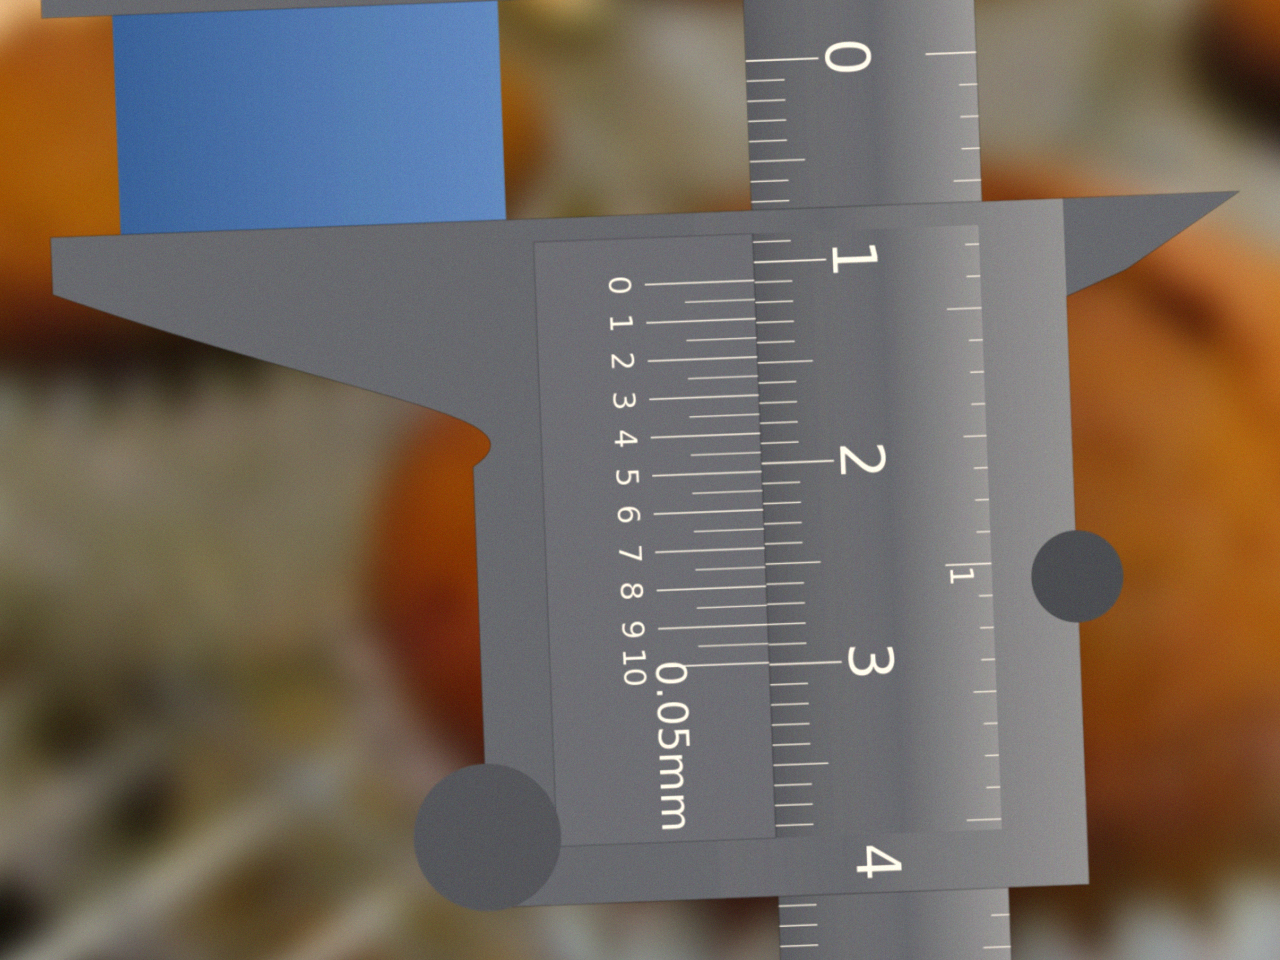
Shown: 10.9; mm
